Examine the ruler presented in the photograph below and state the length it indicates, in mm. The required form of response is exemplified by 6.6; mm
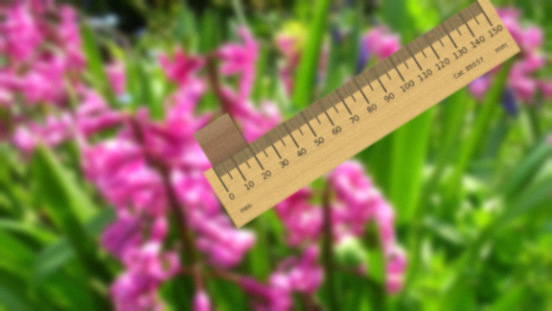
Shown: 20; mm
